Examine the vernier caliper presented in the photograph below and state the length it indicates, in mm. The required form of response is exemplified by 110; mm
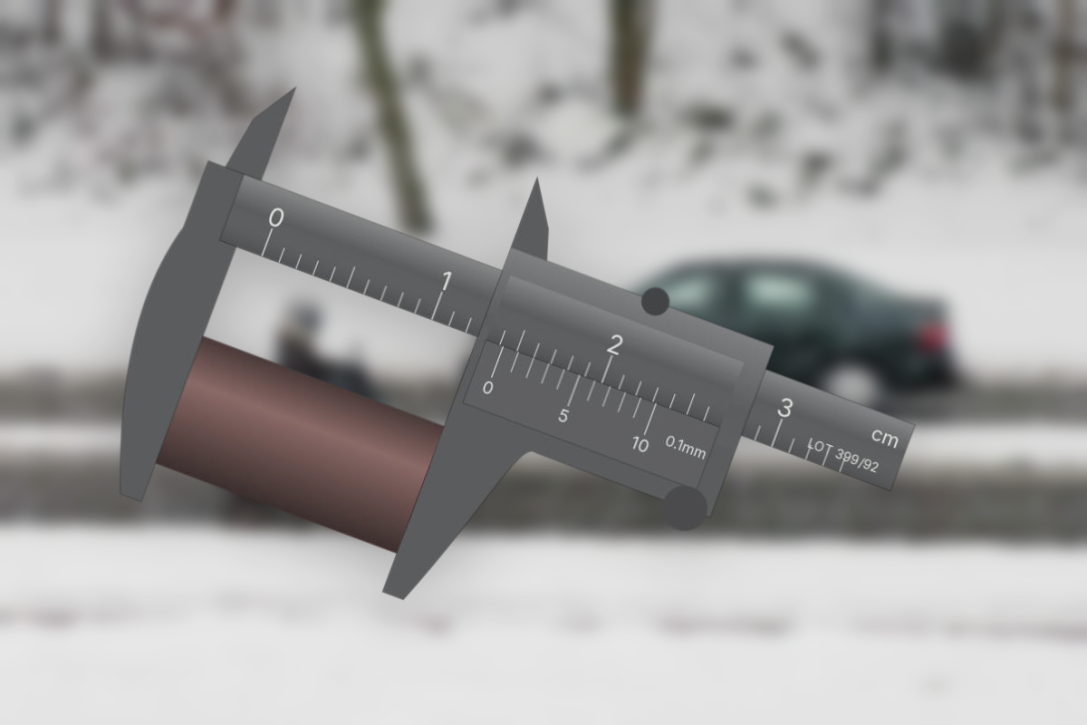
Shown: 14.2; mm
